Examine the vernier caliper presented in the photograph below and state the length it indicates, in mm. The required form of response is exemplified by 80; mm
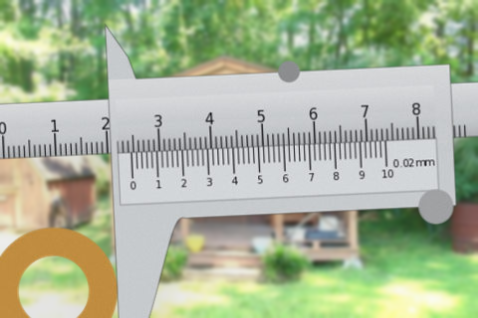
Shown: 24.6; mm
